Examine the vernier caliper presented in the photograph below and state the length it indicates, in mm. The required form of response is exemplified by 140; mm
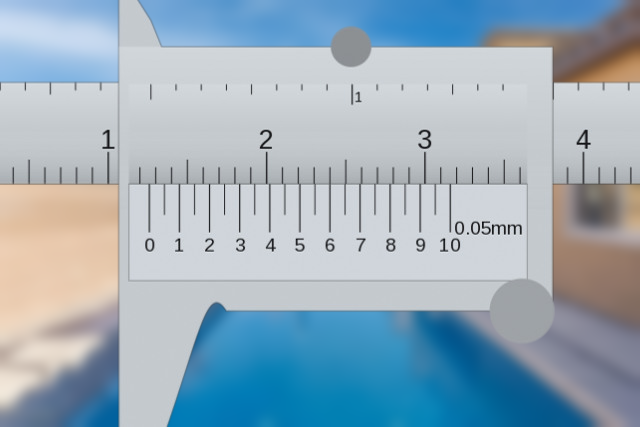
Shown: 12.6; mm
